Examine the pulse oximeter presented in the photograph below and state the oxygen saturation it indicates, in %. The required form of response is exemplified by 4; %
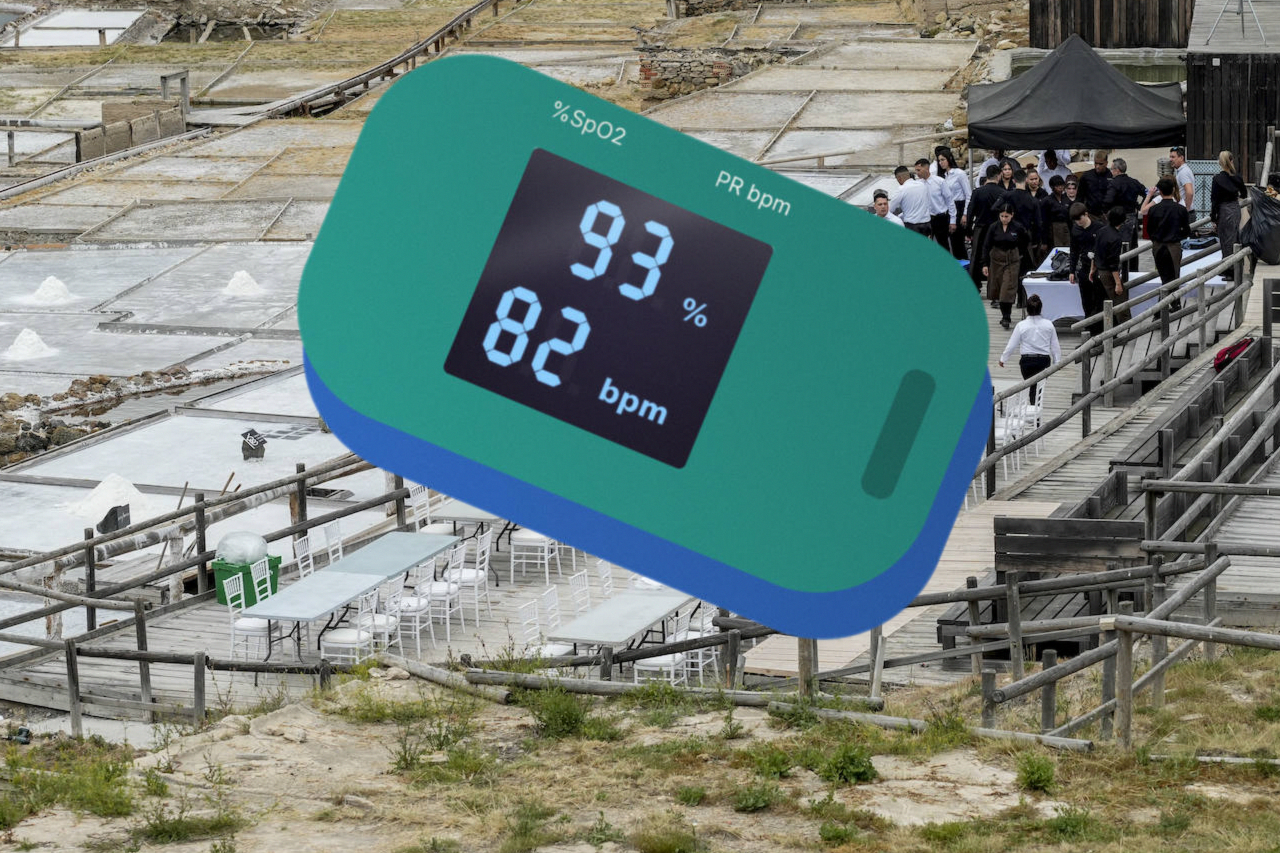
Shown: 93; %
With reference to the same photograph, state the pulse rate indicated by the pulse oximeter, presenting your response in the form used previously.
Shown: 82; bpm
